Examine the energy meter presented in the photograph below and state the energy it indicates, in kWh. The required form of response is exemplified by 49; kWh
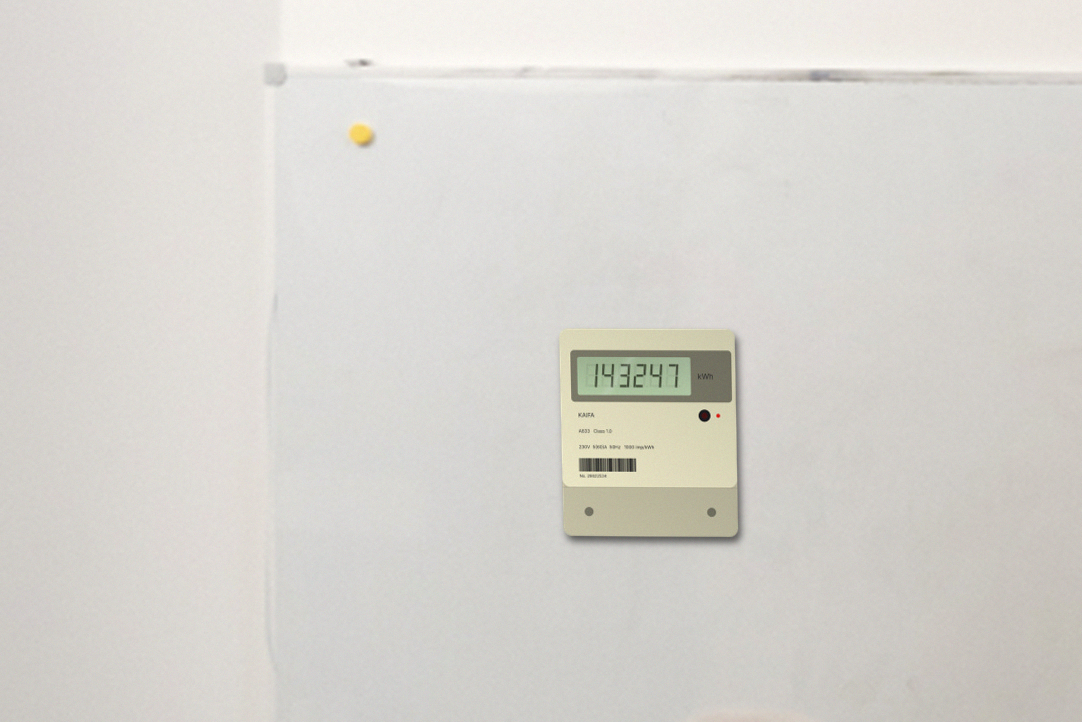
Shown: 143247; kWh
